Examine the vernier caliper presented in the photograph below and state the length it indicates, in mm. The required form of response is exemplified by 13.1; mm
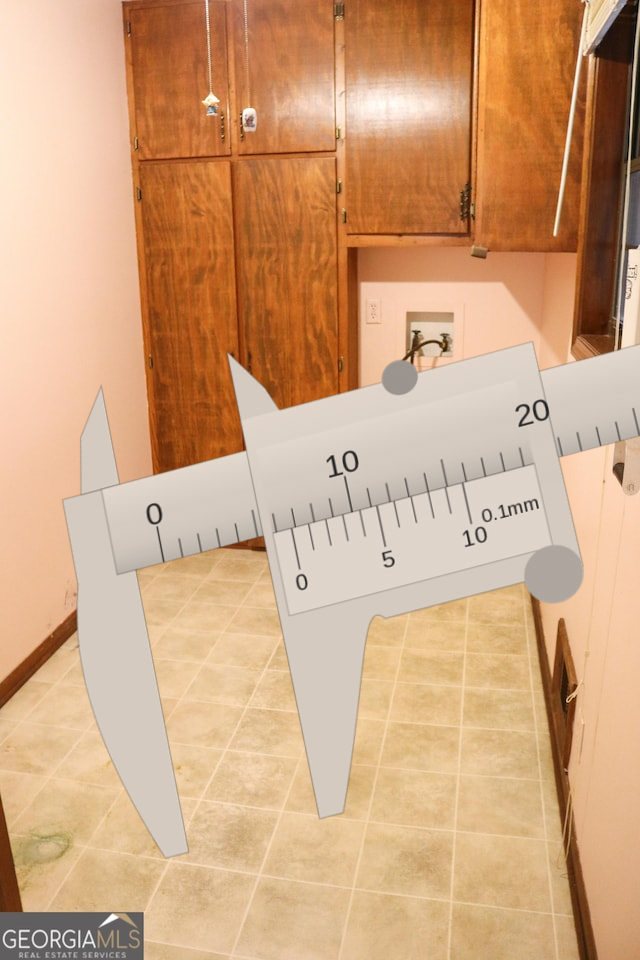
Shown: 6.8; mm
